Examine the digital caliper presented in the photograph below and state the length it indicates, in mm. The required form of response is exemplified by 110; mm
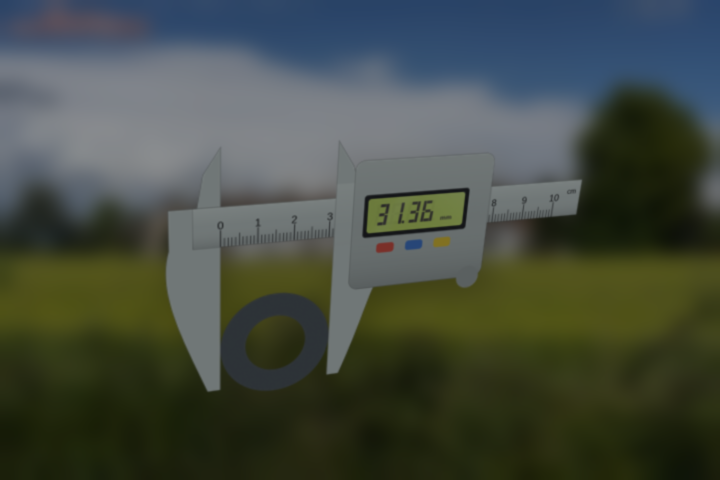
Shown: 31.36; mm
